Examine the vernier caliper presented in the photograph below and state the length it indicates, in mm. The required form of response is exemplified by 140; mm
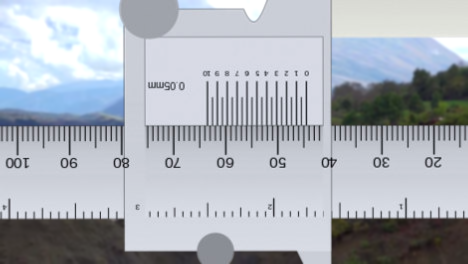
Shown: 44.5; mm
